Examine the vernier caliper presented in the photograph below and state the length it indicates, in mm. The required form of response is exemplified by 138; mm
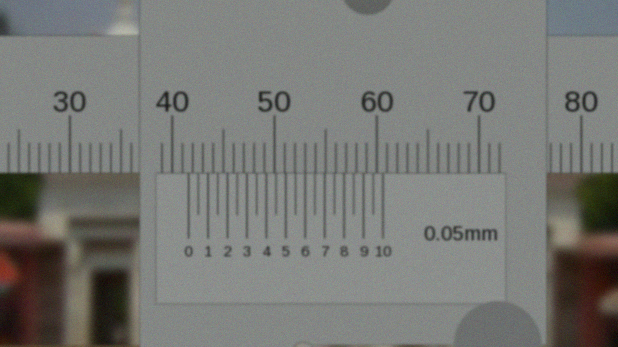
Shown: 41.6; mm
